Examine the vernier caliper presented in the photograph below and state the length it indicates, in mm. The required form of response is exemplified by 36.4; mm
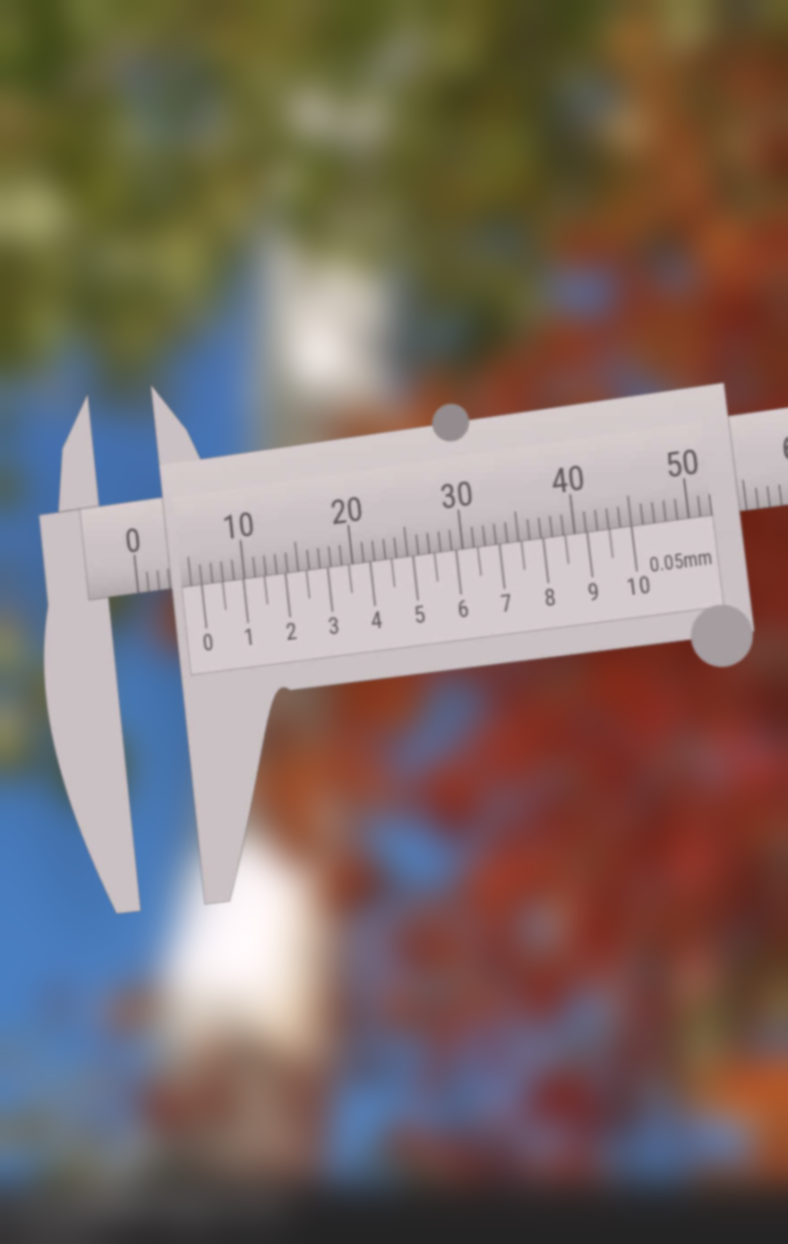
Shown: 6.0; mm
